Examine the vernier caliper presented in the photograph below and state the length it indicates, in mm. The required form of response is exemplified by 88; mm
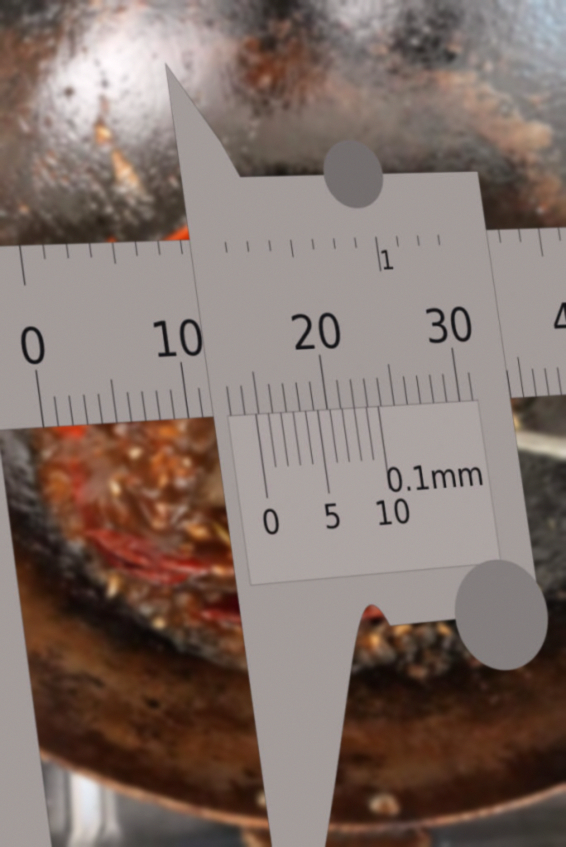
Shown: 14.8; mm
